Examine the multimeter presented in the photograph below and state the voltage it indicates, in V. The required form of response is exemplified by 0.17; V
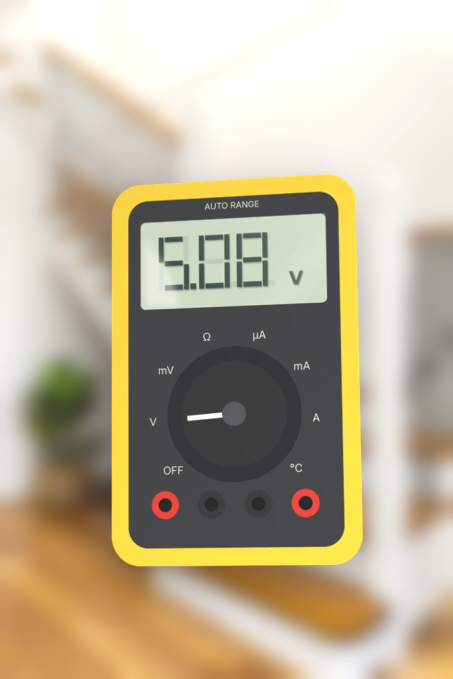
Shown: 5.08; V
